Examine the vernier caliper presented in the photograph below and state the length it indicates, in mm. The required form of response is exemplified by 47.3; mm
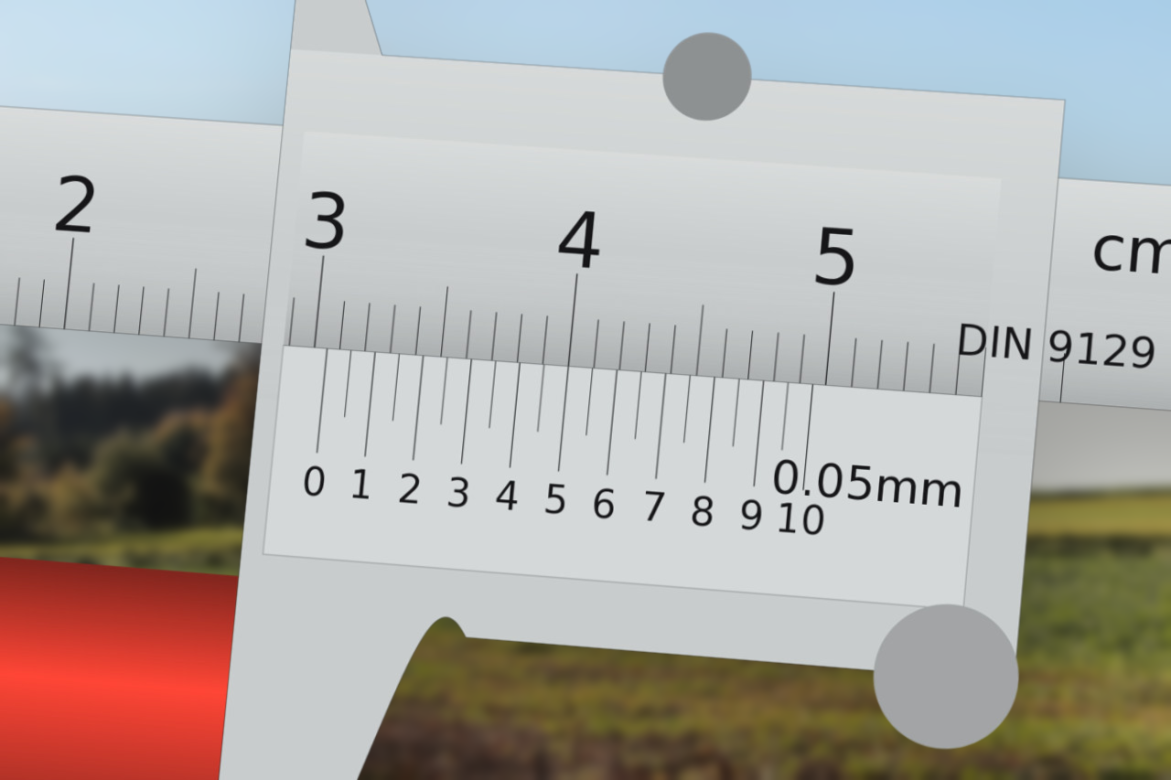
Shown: 30.50; mm
